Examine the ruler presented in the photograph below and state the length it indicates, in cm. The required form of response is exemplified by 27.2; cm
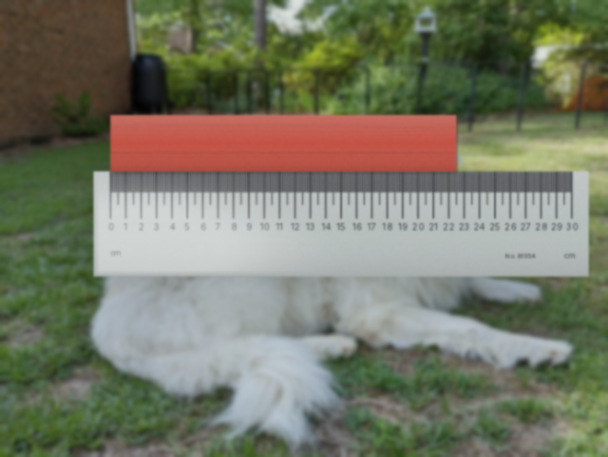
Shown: 22.5; cm
